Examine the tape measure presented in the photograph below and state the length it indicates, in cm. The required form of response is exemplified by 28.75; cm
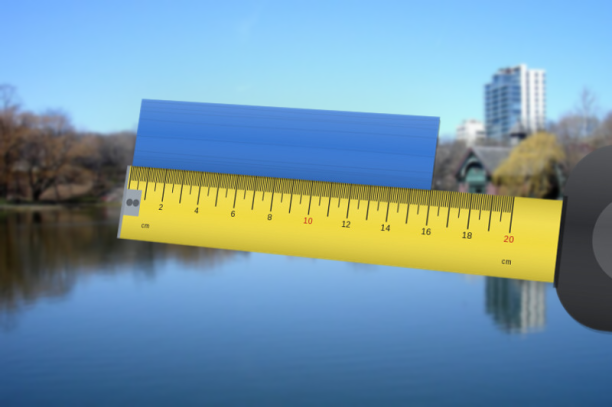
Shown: 16; cm
